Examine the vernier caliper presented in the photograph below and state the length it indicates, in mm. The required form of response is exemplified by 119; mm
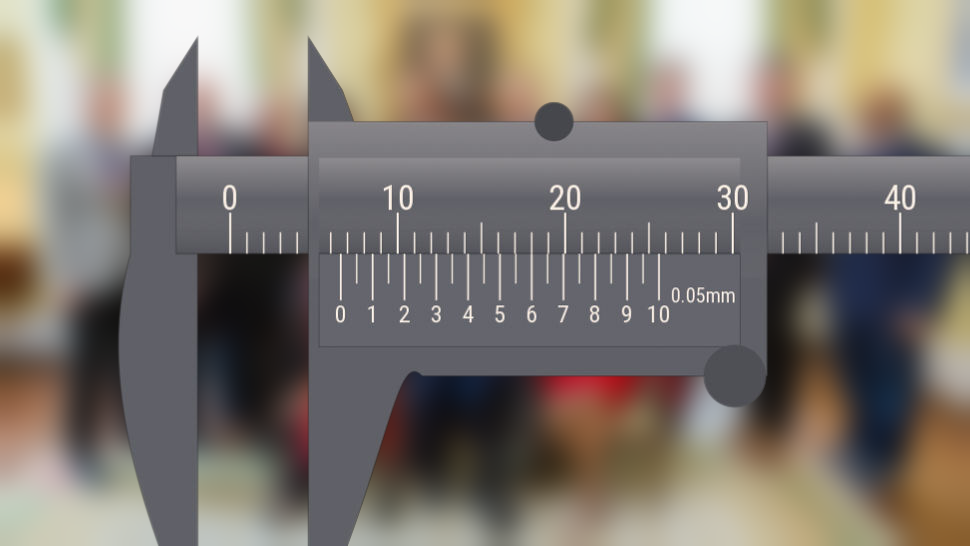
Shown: 6.6; mm
